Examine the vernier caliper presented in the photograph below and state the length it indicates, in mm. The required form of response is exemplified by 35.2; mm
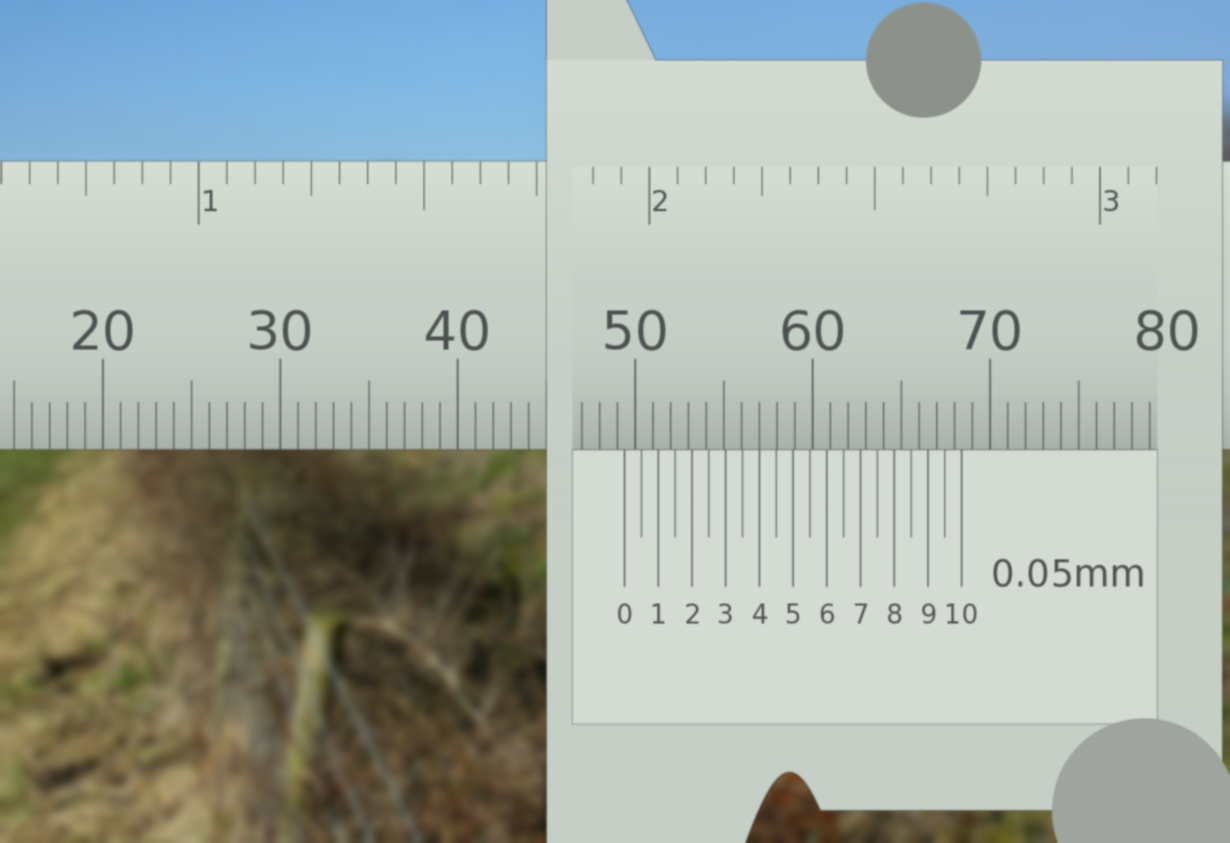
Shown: 49.4; mm
